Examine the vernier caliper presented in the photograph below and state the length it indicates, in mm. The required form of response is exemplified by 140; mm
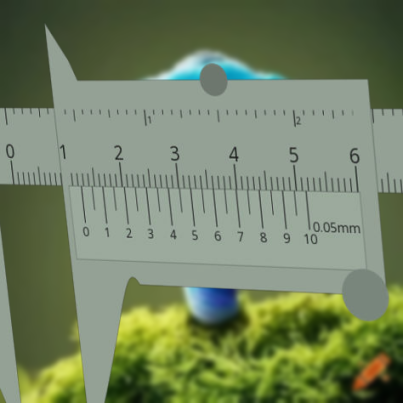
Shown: 12.6; mm
